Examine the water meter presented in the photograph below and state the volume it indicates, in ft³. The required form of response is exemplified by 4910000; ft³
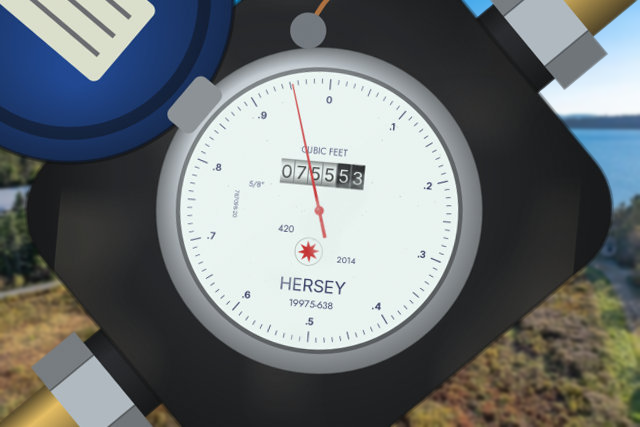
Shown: 75552.95; ft³
